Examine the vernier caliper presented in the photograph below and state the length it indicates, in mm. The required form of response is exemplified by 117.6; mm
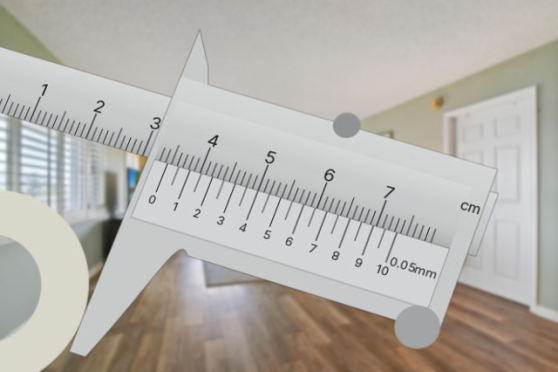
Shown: 34.4; mm
